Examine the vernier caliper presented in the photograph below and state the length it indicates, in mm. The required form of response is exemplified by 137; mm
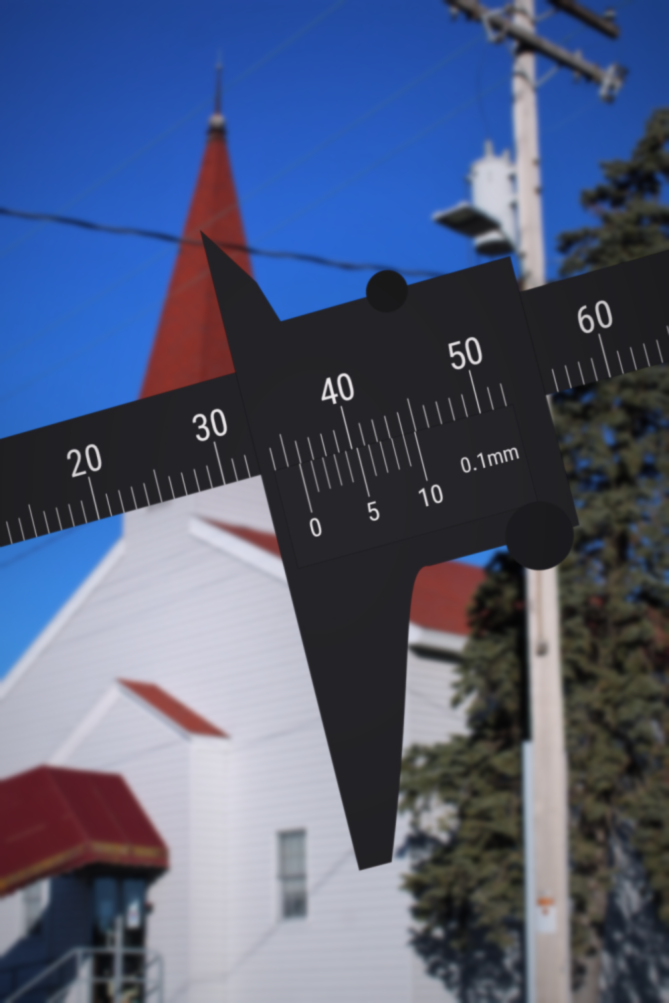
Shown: 35.9; mm
